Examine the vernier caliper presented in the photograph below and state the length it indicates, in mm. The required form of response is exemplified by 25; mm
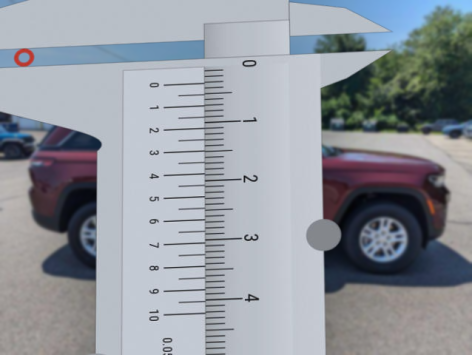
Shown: 3.2; mm
